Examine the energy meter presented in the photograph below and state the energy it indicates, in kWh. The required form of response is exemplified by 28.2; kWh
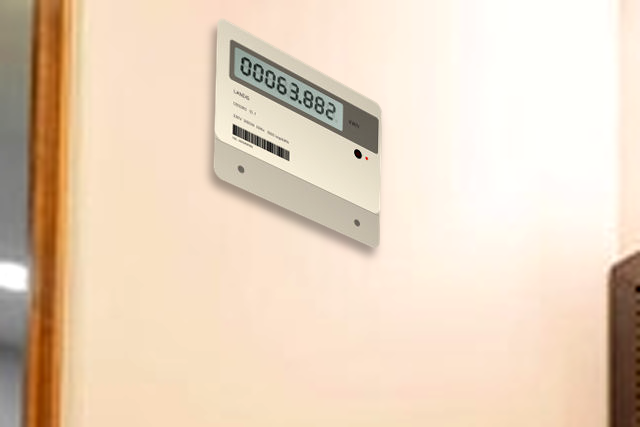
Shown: 63.882; kWh
